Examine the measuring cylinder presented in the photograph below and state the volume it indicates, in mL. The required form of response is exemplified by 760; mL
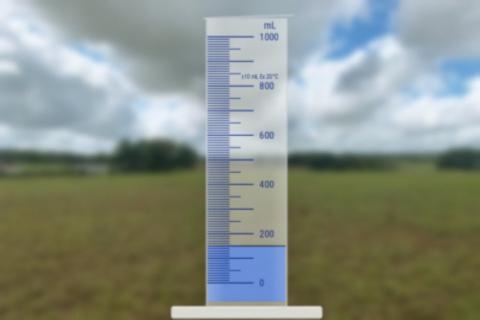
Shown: 150; mL
